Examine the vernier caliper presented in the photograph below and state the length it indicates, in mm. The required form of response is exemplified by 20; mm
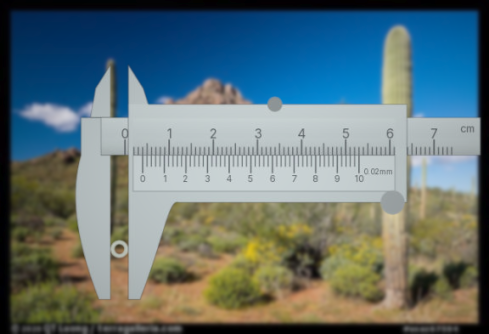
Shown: 4.0; mm
